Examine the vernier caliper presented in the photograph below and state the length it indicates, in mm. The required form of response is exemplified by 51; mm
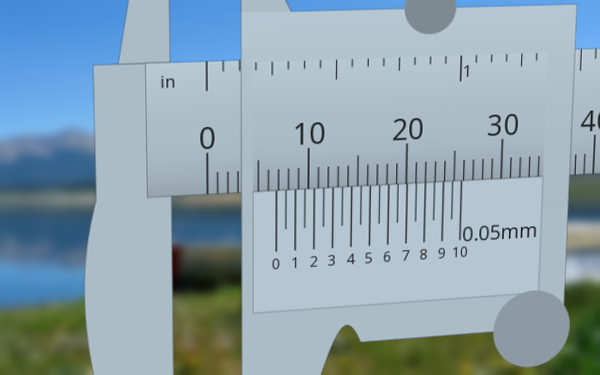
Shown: 6.8; mm
